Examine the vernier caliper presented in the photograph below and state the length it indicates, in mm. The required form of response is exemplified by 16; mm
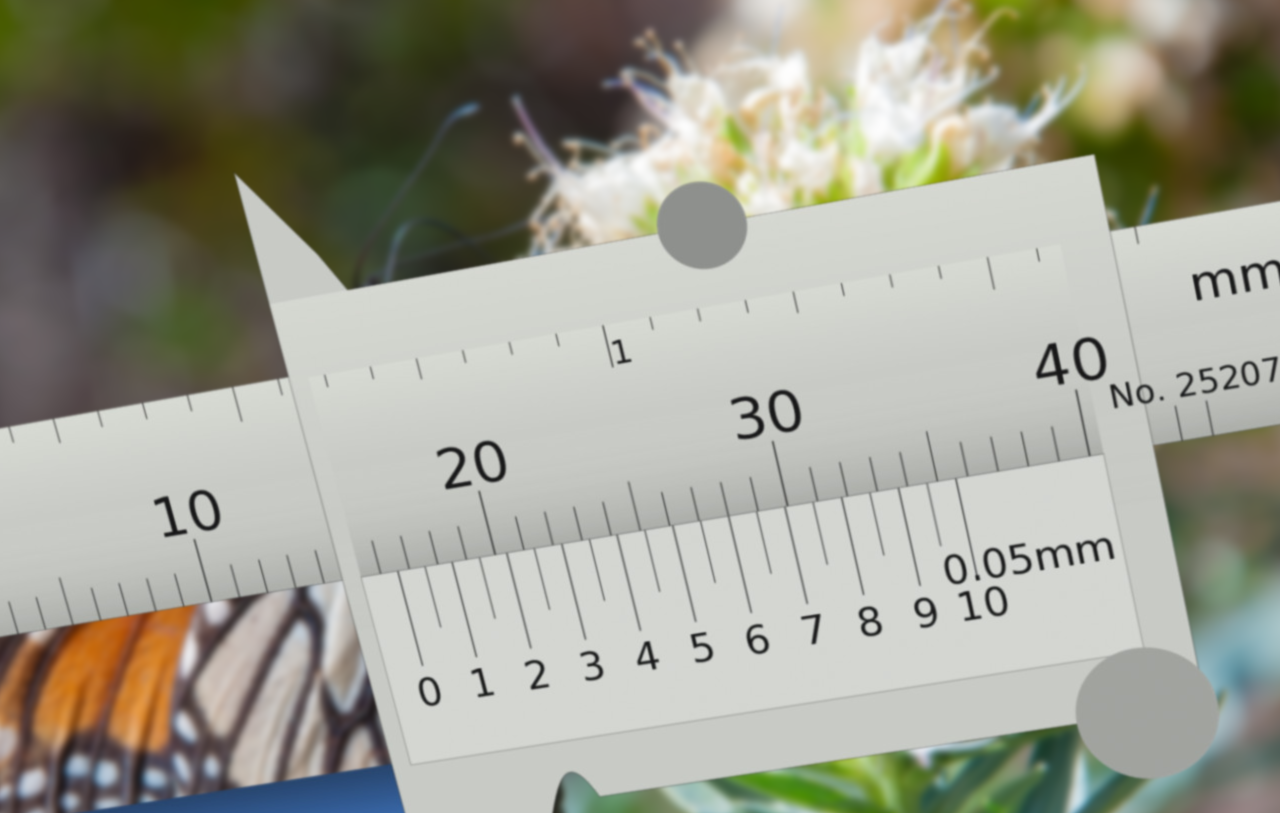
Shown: 16.6; mm
